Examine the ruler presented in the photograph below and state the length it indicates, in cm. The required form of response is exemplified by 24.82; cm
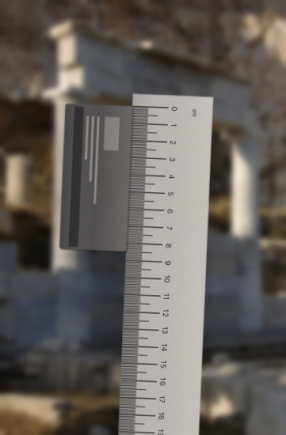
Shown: 8.5; cm
